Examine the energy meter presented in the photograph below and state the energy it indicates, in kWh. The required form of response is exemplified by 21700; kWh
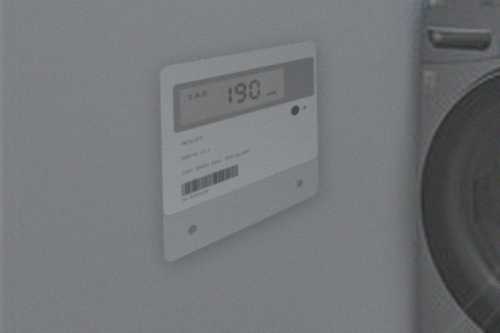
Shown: 190; kWh
